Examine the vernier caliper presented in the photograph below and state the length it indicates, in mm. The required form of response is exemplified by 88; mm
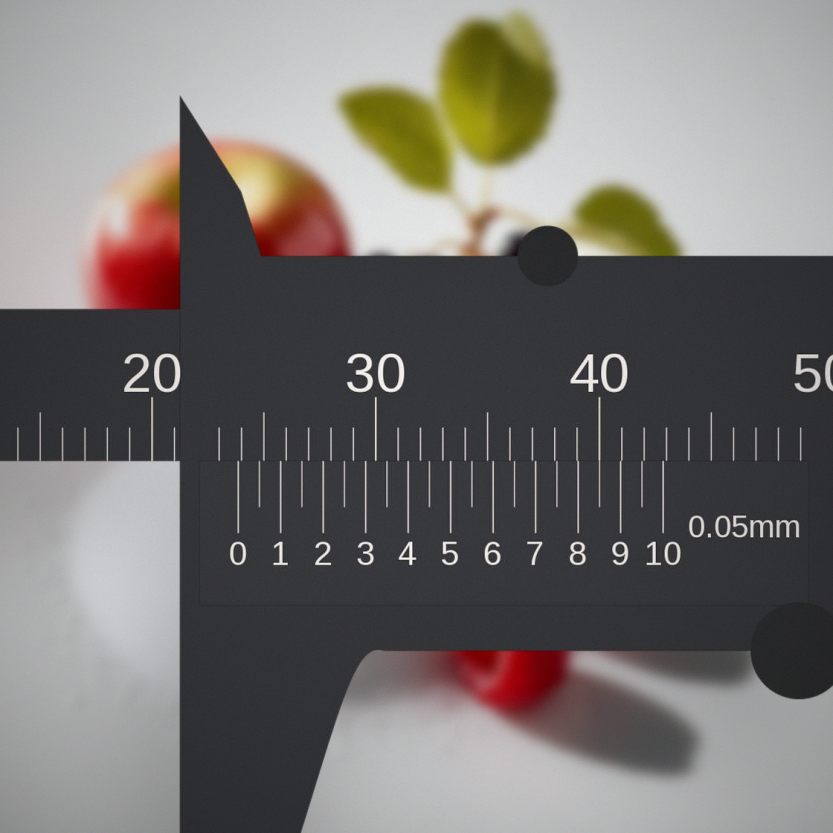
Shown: 23.85; mm
